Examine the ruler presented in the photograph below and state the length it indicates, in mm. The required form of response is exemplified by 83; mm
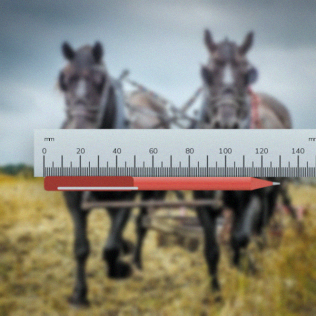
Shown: 130; mm
